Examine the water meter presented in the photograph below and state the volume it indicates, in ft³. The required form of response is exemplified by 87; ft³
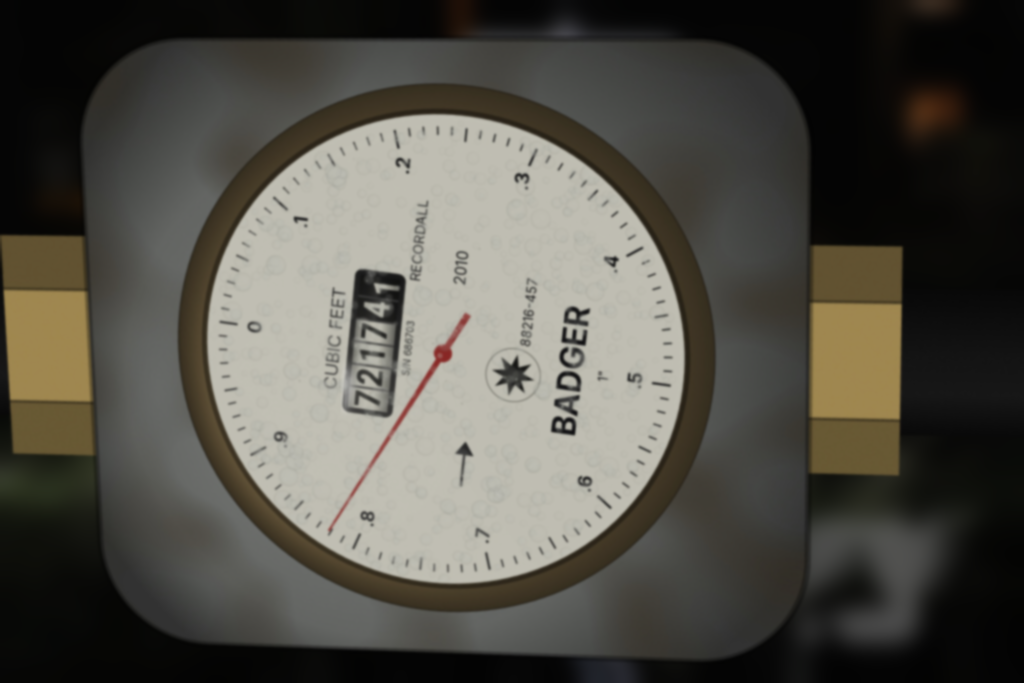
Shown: 721740.82; ft³
